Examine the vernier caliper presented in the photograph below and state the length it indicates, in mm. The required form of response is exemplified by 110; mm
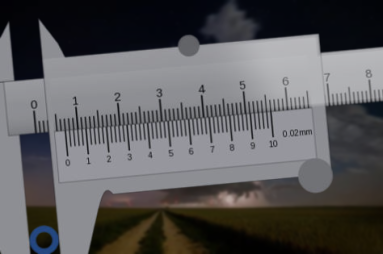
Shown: 7.0; mm
